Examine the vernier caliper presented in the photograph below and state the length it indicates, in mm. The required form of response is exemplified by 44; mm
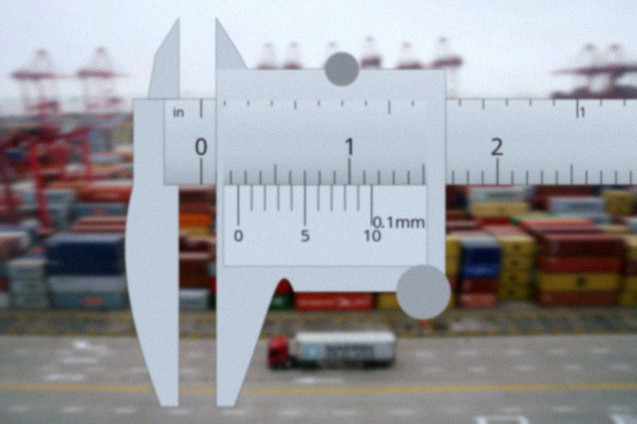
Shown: 2.5; mm
